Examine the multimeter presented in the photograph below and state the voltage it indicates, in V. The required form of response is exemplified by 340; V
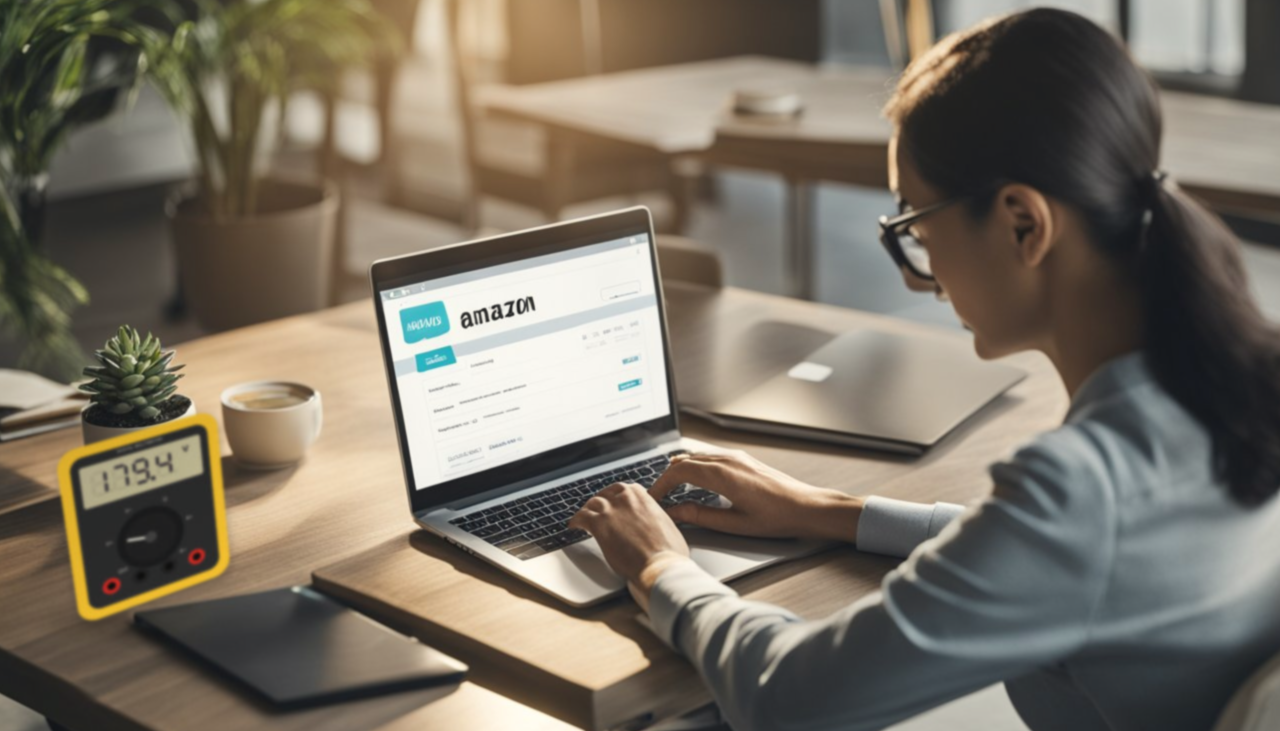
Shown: 179.4; V
